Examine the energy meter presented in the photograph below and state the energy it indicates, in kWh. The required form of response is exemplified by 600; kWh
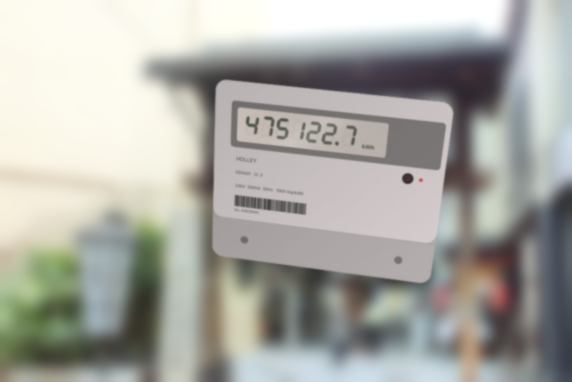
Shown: 475122.7; kWh
